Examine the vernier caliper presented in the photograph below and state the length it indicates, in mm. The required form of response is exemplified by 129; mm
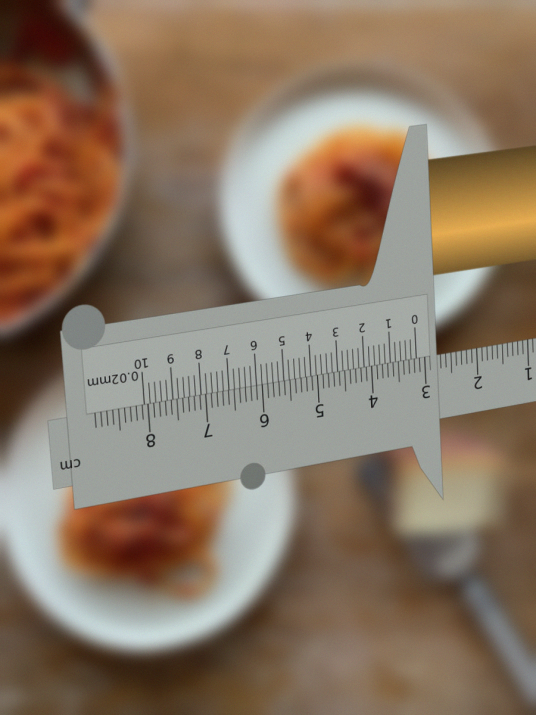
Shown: 31.6; mm
